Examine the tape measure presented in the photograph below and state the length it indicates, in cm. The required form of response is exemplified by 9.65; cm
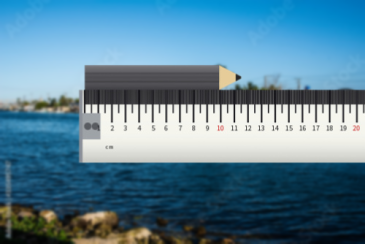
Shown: 11.5; cm
